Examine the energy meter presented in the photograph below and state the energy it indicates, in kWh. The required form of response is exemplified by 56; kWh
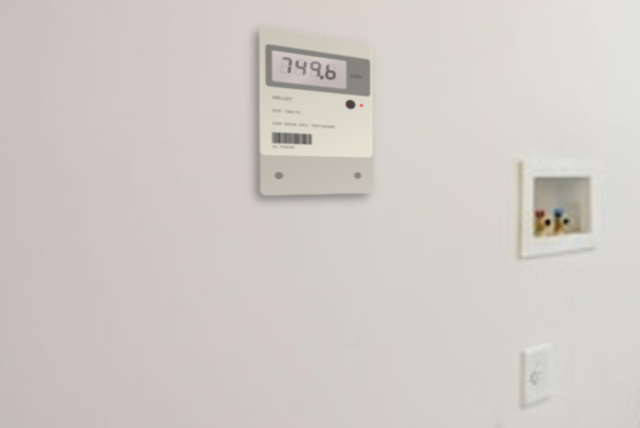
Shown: 749.6; kWh
